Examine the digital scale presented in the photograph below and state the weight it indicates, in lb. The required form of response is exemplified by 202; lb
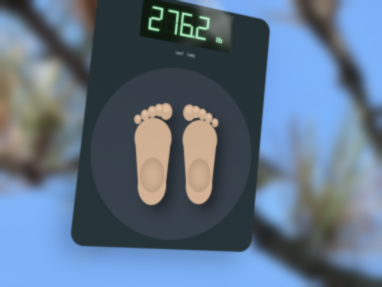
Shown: 276.2; lb
